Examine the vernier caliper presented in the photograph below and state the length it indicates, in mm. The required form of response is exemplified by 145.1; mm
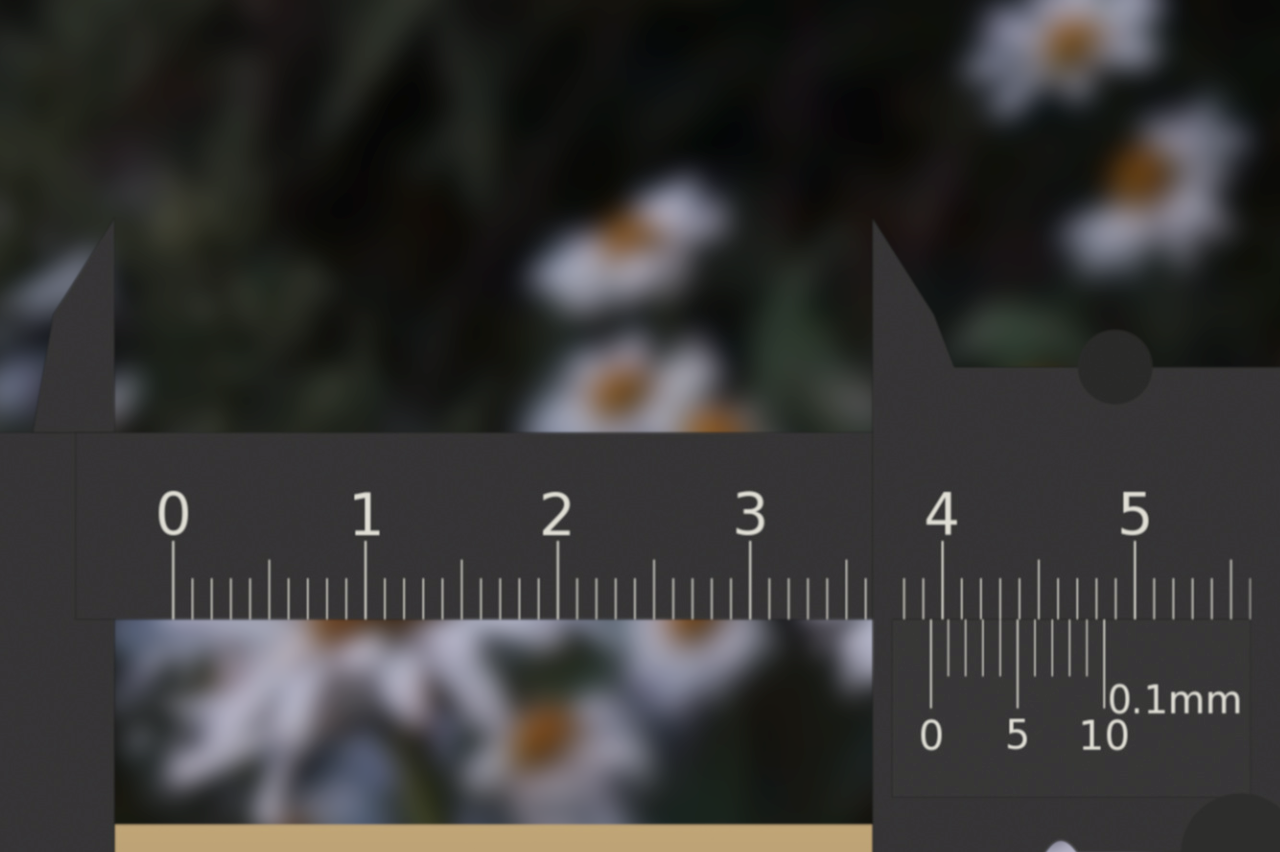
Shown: 39.4; mm
